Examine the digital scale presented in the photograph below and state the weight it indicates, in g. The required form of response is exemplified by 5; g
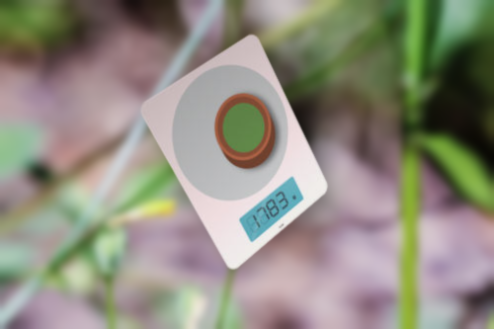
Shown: 1783; g
